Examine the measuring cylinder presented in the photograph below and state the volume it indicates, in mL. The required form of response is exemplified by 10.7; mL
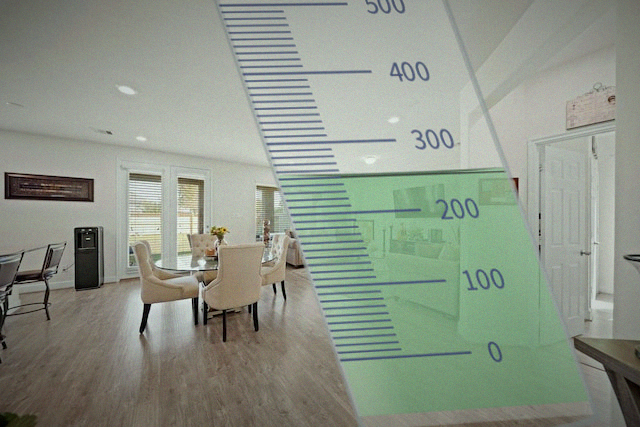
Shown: 250; mL
